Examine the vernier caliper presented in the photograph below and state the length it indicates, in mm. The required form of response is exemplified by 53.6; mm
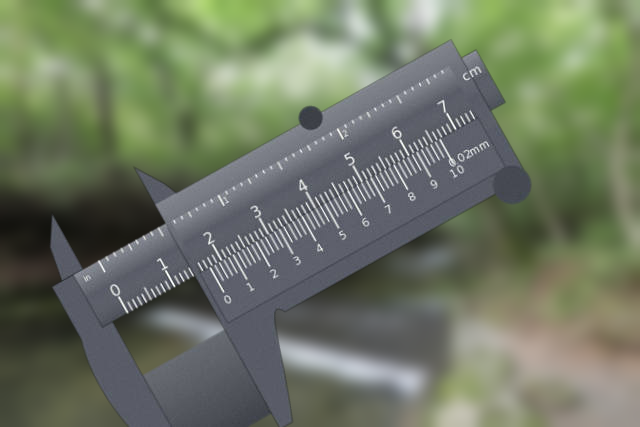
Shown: 17.5; mm
